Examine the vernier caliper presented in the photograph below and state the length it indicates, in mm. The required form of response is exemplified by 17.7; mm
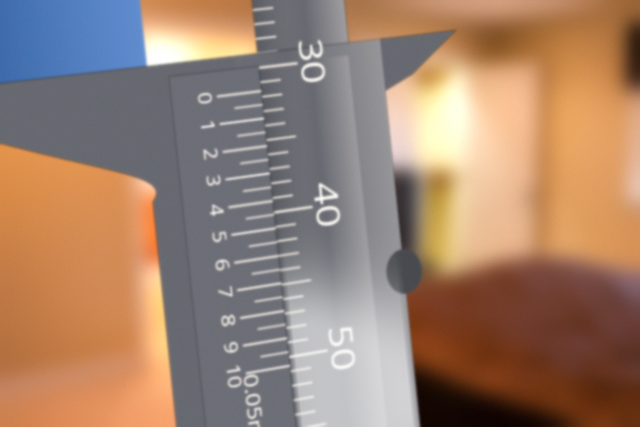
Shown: 31.6; mm
